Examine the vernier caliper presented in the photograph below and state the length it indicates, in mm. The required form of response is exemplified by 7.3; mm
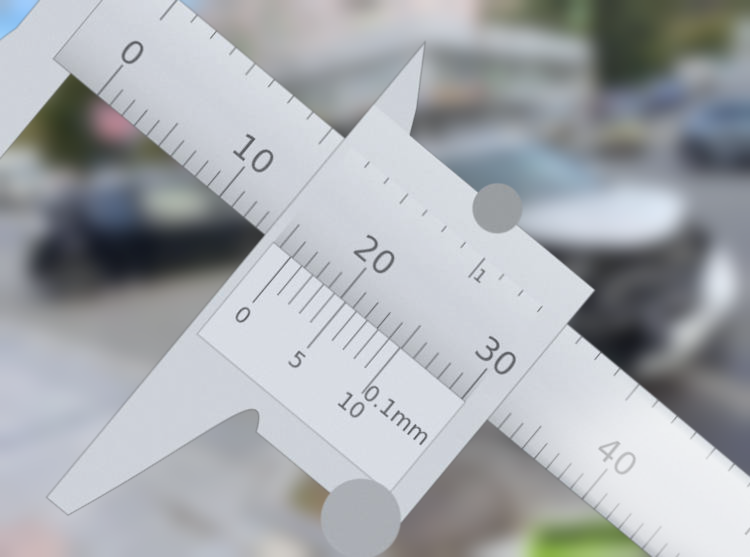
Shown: 15.9; mm
